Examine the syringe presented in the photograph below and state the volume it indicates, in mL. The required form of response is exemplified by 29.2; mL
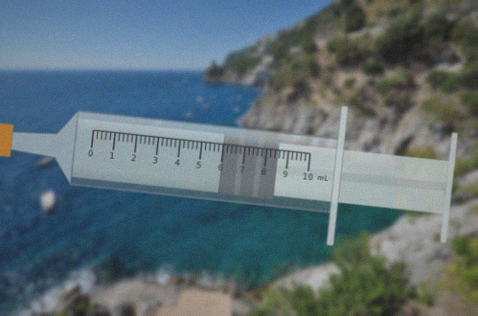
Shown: 6; mL
